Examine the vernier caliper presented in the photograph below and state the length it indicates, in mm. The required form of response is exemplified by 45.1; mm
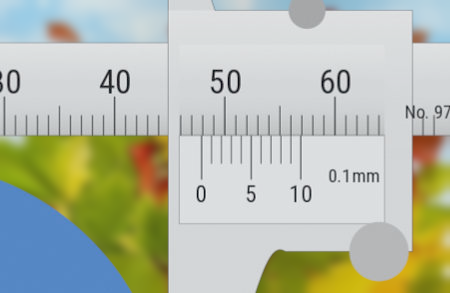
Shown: 47.9; mm
